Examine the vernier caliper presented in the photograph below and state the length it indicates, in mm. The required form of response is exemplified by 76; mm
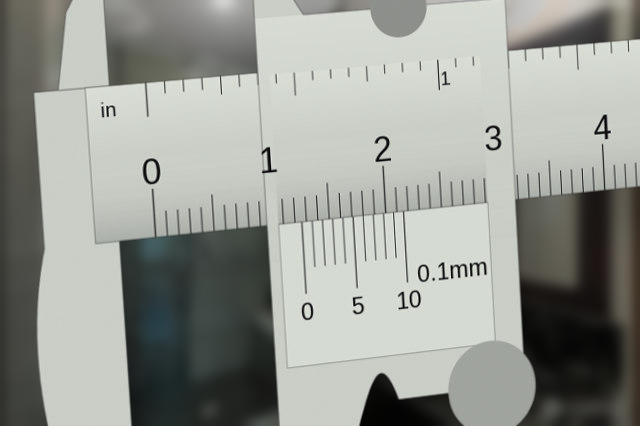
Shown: 12.6; mm
